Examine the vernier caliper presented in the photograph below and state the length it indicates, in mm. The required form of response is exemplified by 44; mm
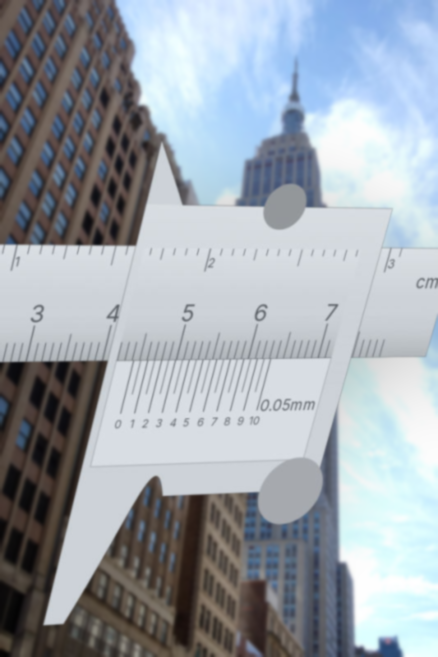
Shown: 44.2; mm
